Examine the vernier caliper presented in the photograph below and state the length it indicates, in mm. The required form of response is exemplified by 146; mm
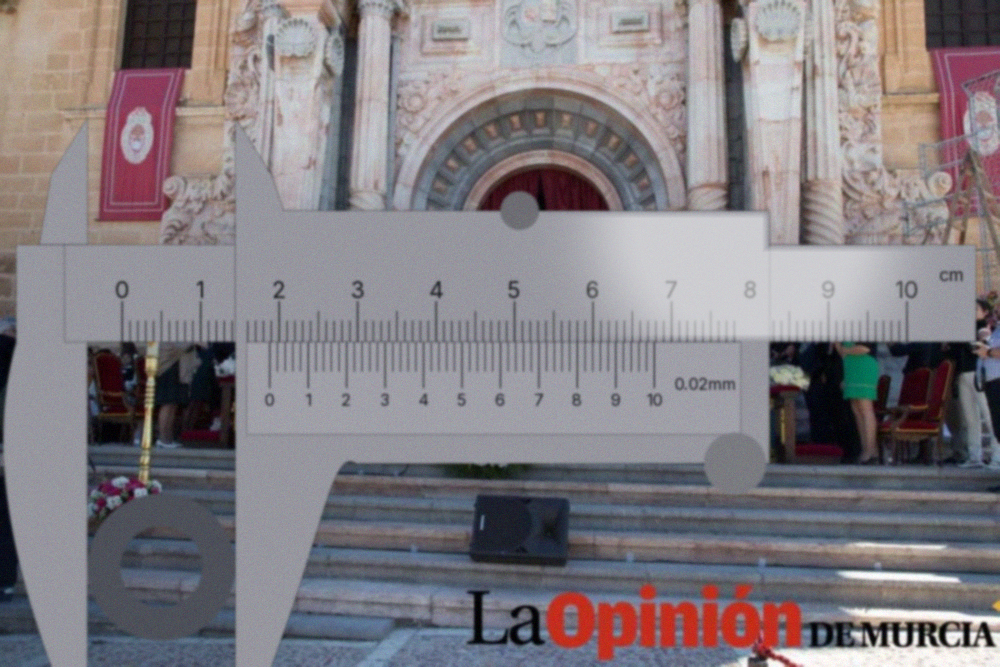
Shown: 18.8; mm
